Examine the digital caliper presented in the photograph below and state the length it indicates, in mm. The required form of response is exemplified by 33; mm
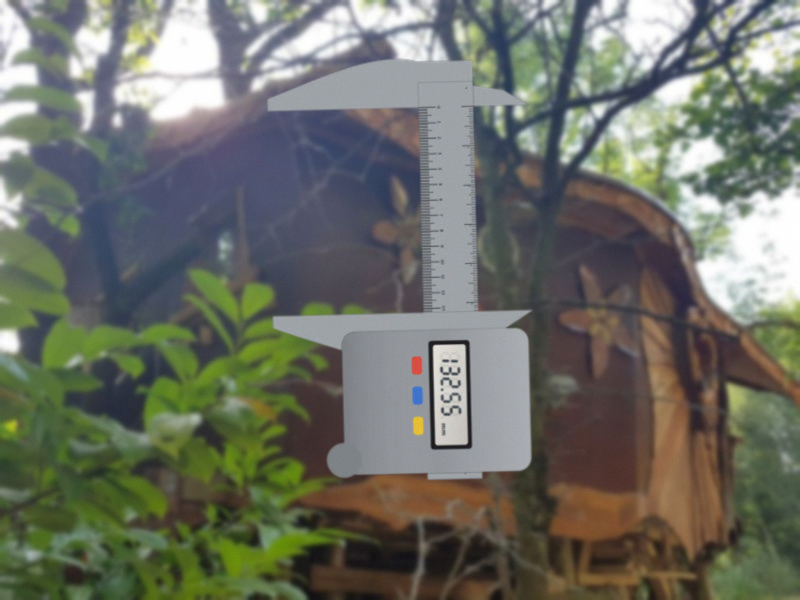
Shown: 132.55; mm
